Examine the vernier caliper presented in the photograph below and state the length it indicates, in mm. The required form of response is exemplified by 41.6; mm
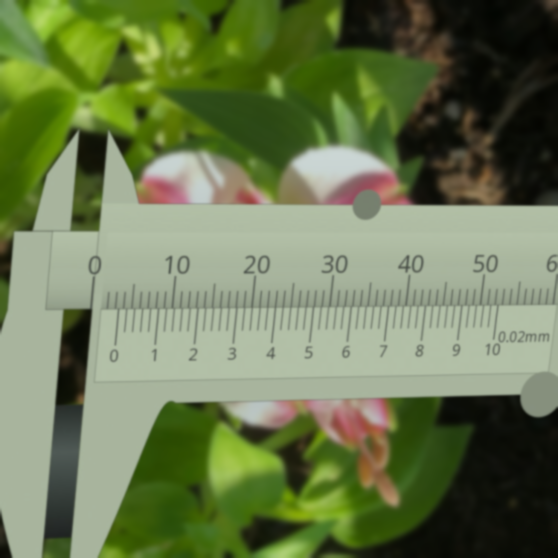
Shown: 3.4; mm
